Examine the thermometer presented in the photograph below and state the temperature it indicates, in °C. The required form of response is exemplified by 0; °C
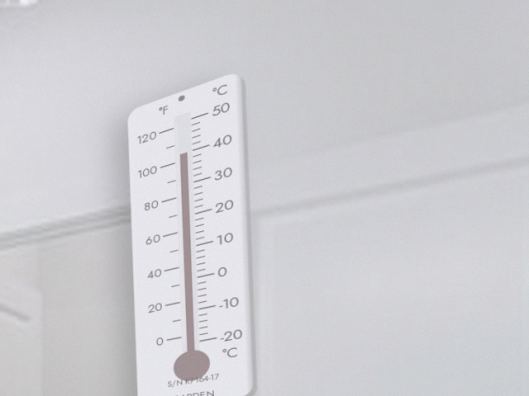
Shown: 40; °C
